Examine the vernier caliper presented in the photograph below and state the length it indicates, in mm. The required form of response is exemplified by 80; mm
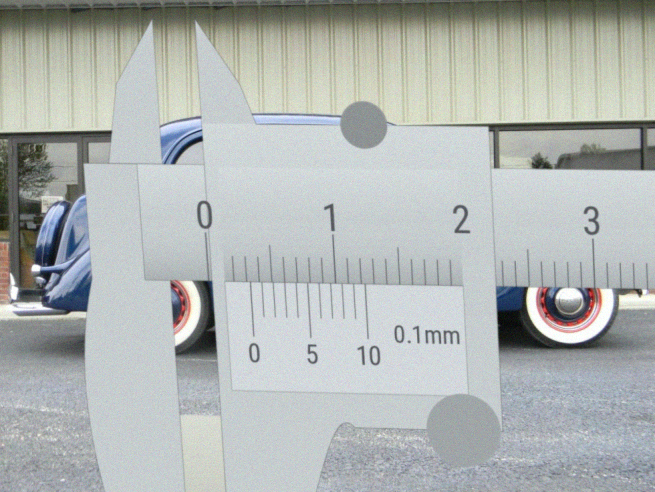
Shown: 3.3; mm
